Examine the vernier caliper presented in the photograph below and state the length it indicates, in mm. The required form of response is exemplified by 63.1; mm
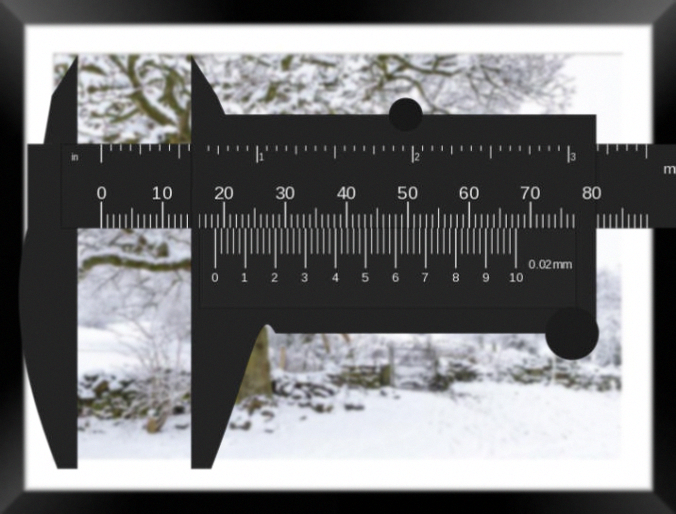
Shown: 18.6; mm
